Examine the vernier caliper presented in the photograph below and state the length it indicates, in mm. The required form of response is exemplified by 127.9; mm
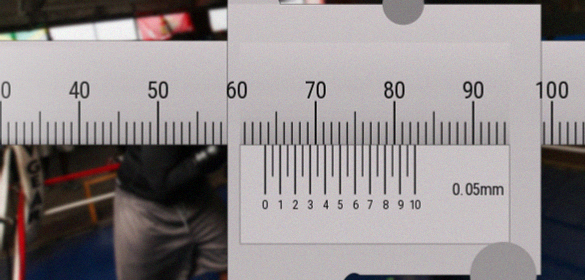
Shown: 63.6; mm
